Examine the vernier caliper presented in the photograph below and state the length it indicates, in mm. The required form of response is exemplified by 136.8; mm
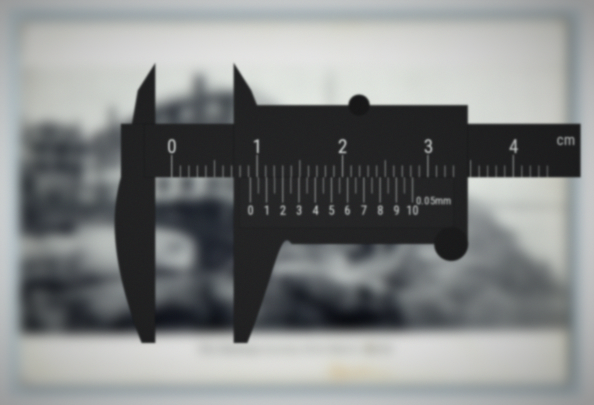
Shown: 9.2; mm
